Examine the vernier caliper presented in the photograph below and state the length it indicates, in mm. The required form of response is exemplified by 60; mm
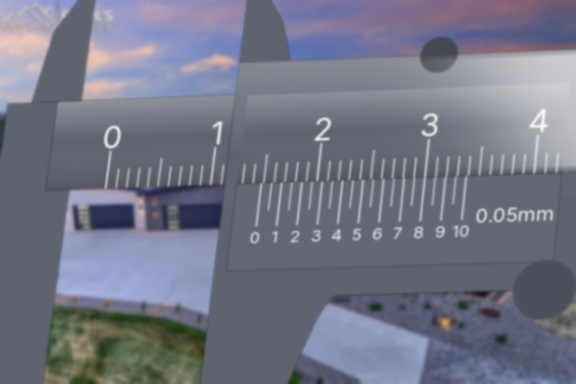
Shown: 14.8; mm
